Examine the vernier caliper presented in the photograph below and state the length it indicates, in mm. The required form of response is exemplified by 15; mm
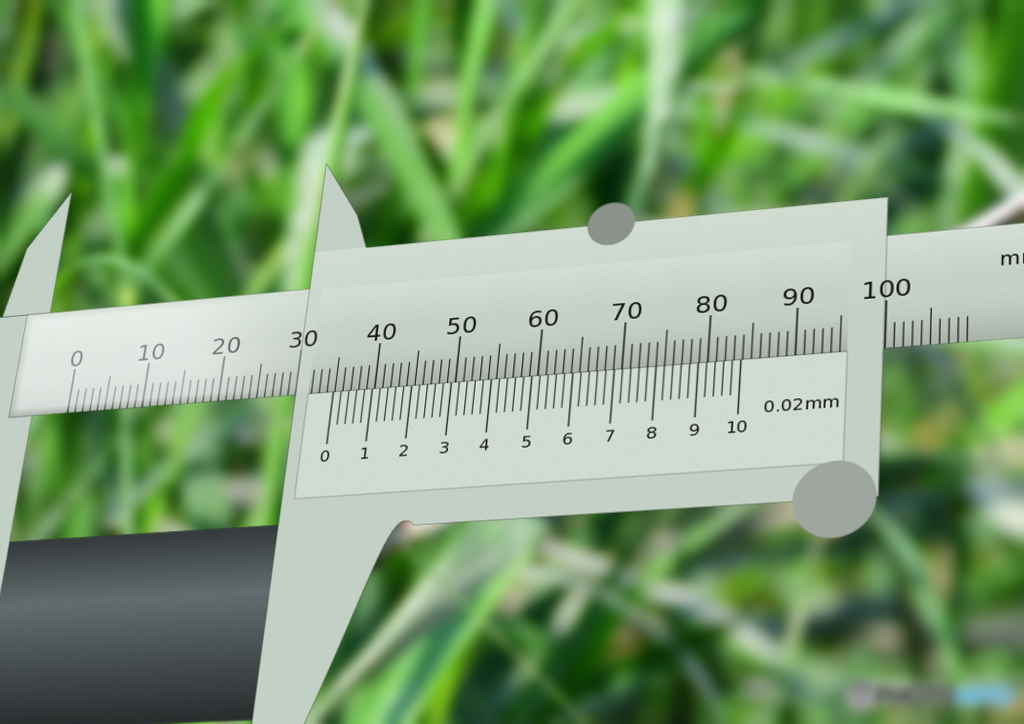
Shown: 34.8; mm
